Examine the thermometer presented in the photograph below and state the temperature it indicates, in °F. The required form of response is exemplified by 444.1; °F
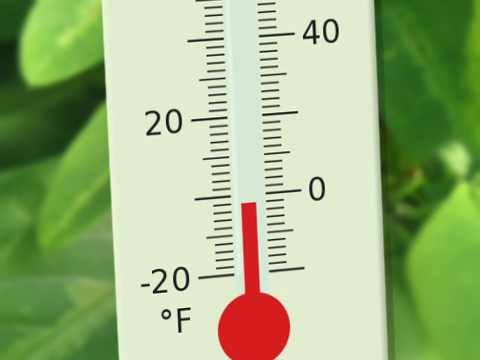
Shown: -2; °F
